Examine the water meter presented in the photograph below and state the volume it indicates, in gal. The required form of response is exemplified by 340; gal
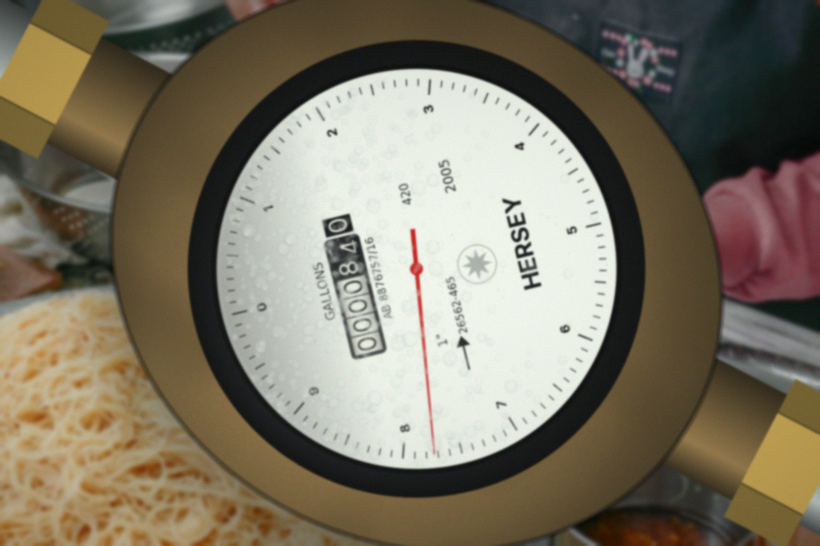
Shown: 837.7; gal
